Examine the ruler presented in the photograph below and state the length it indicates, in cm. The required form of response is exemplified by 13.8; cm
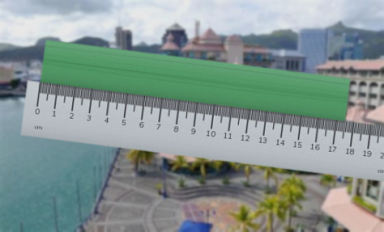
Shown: 17.5; cm
